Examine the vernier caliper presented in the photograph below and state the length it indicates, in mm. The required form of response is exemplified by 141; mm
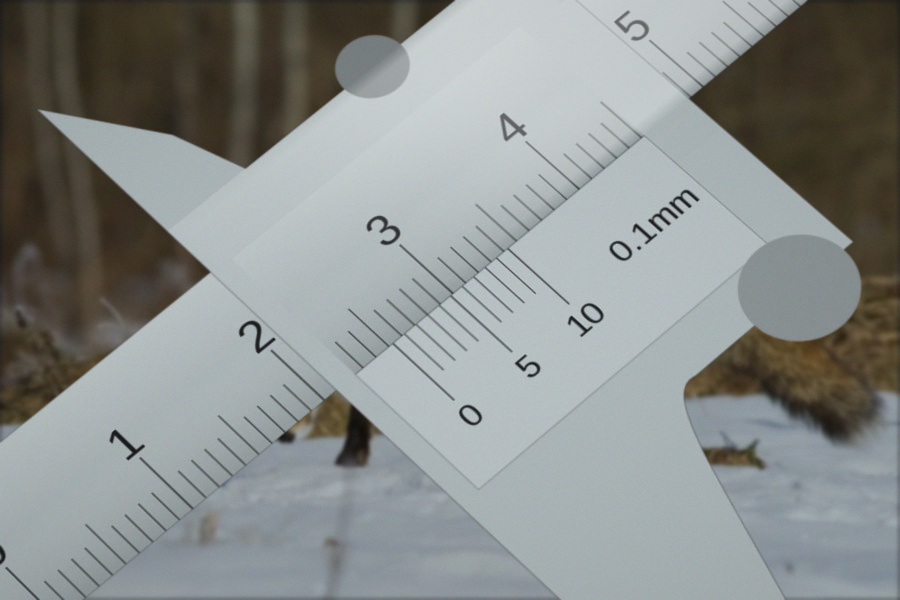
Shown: 25.3; mm
